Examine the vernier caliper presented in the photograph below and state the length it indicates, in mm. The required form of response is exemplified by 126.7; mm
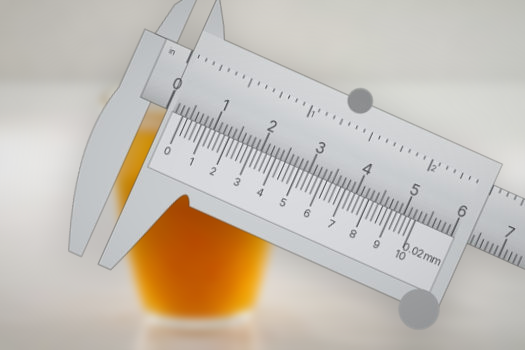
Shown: 3.5; mm
